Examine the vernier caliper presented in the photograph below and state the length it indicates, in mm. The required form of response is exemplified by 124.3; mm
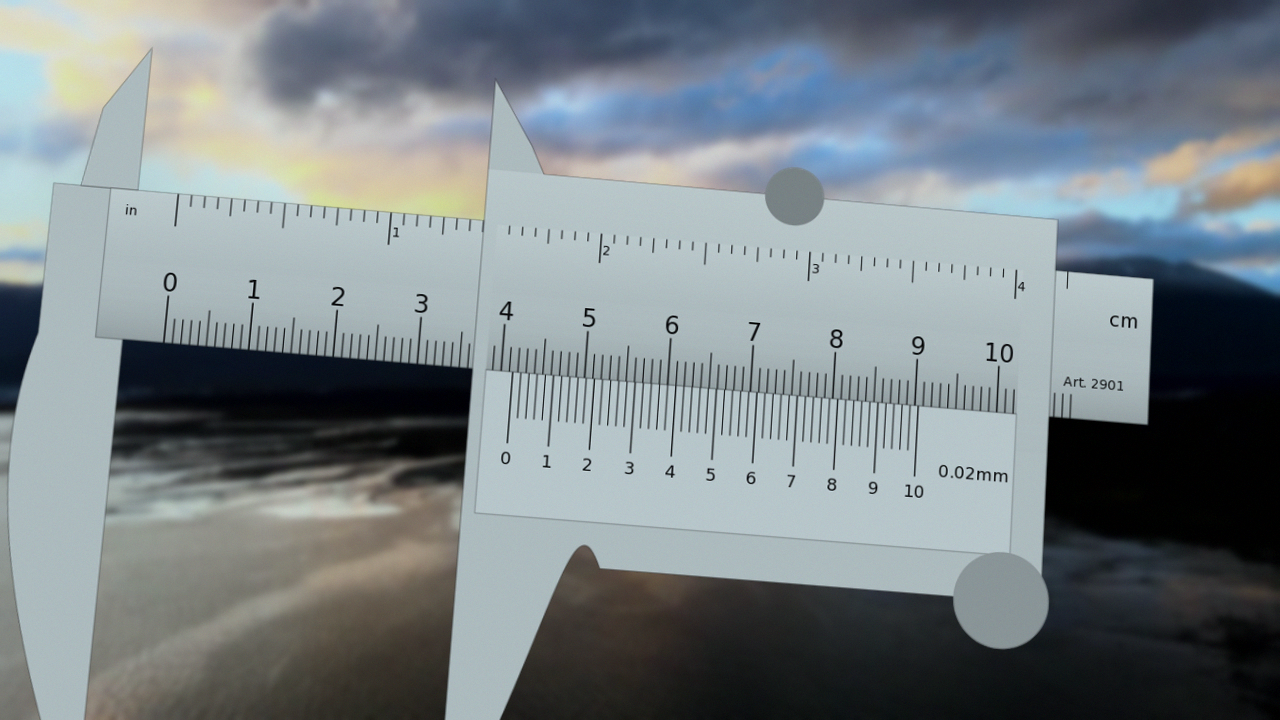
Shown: 41.4; mm
